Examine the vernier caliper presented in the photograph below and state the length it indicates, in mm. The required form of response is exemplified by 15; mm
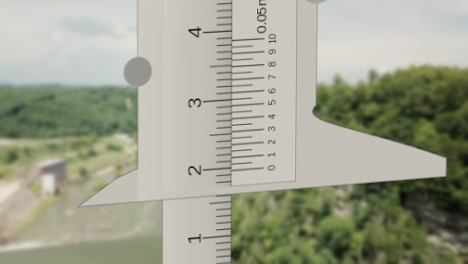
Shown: 19.6; mm
